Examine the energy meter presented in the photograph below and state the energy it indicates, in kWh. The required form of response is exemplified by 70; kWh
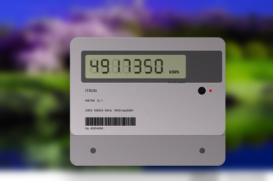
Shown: 4917350; kWh
